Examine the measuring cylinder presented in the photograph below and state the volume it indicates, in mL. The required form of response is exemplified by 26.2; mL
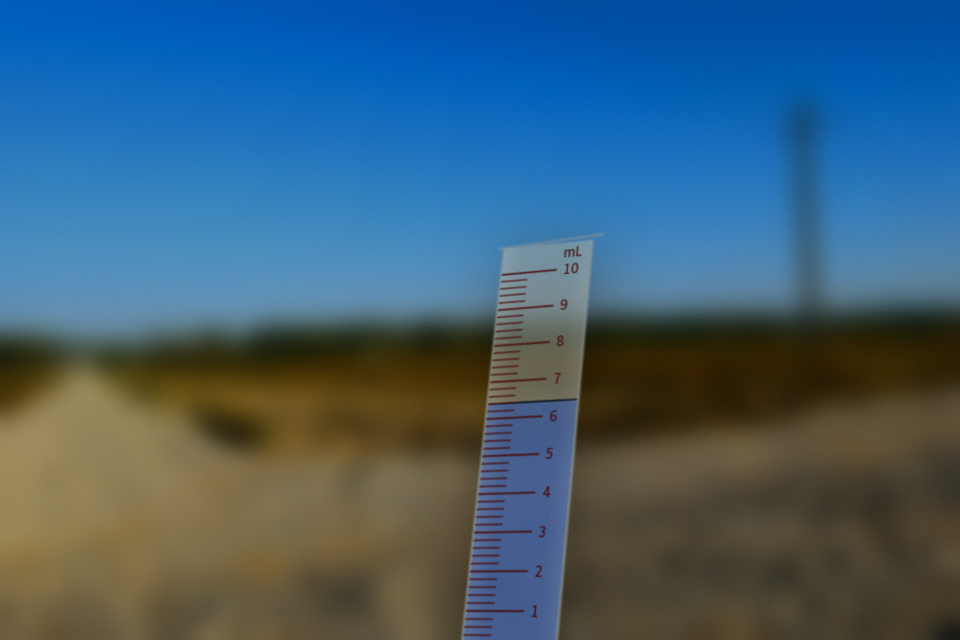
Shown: 6.4; mL
